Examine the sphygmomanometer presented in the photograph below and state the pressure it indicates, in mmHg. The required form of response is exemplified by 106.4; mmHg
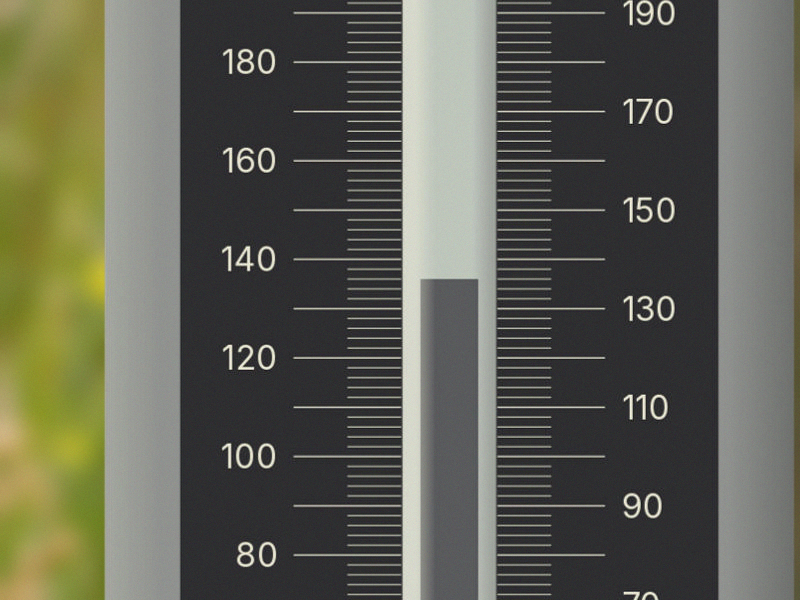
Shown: 136; mmHg
